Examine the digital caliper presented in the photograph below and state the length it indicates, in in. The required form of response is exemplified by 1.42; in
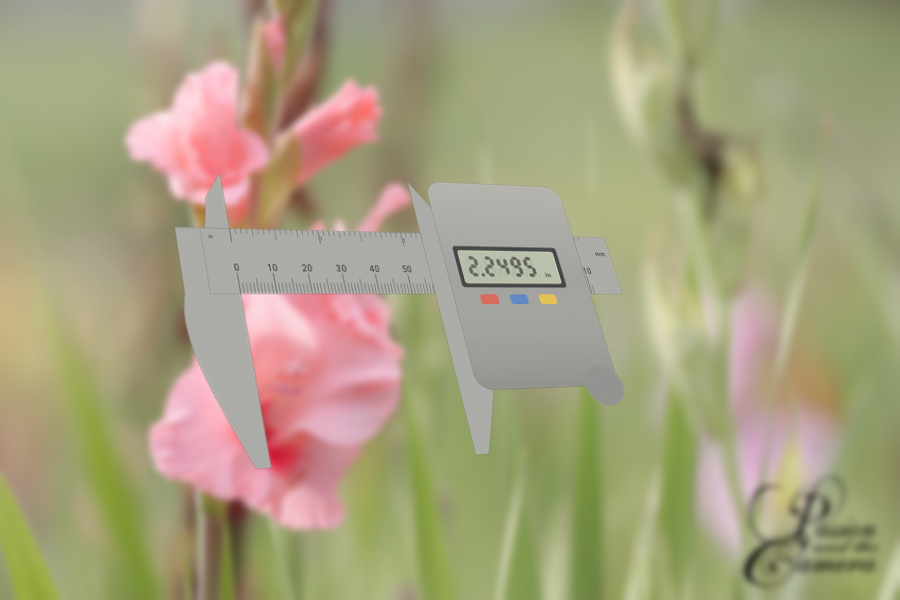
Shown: 2.2495; in
